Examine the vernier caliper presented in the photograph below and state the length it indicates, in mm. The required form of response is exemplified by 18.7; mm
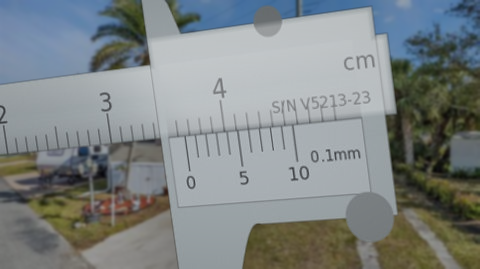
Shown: 36.6; mm
